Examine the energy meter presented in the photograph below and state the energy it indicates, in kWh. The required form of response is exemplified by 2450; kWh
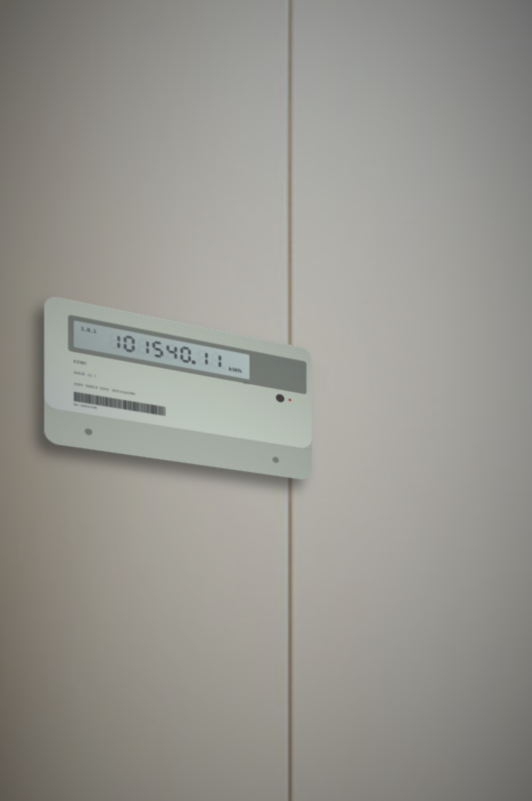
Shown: 101540.11; kWh
